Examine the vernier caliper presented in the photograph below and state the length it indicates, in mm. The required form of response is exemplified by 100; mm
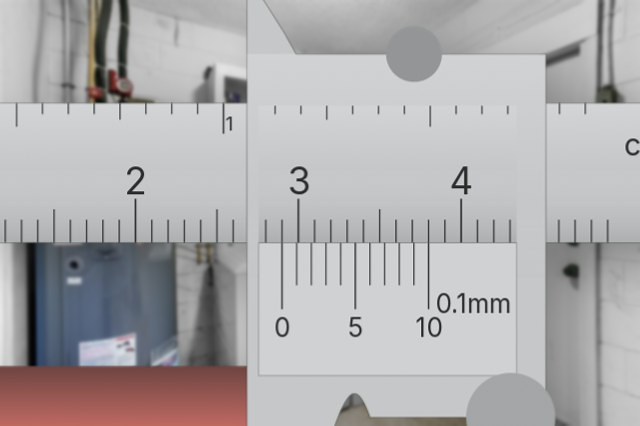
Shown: 29.0; mm
